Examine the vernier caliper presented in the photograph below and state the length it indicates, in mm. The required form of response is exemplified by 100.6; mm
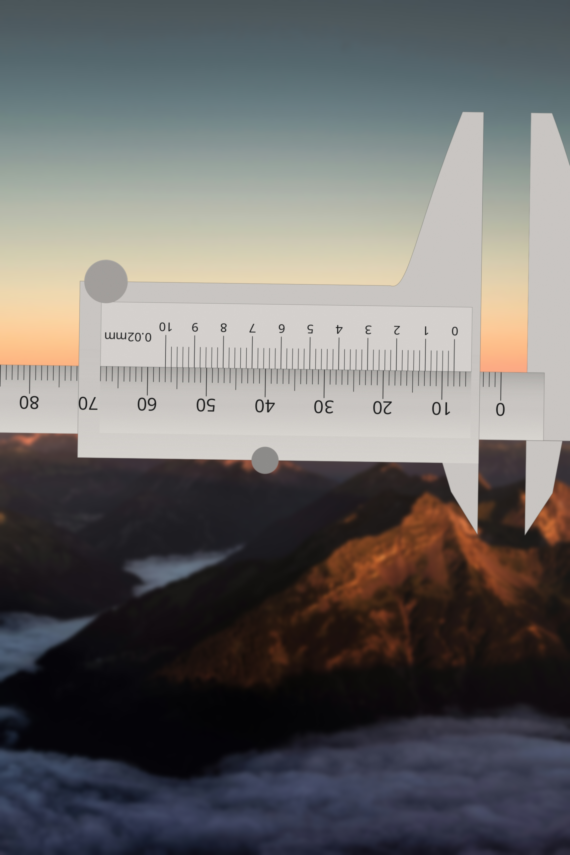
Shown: 8.0; mm
